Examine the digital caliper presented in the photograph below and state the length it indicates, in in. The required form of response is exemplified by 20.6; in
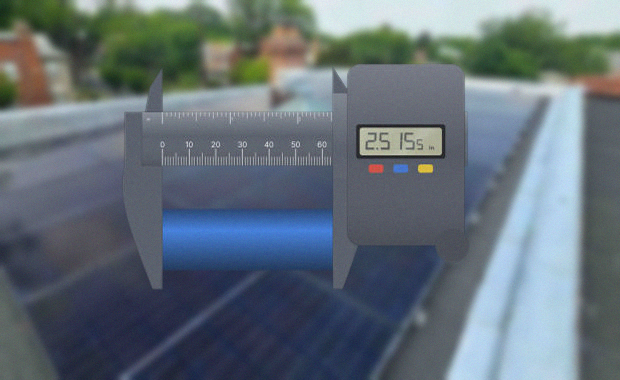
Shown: 2.5155; in
